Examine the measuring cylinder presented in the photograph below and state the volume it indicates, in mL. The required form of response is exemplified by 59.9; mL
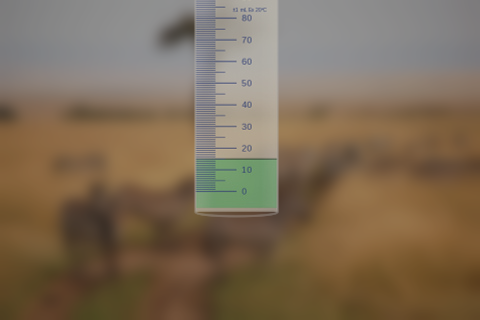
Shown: 15; mL
